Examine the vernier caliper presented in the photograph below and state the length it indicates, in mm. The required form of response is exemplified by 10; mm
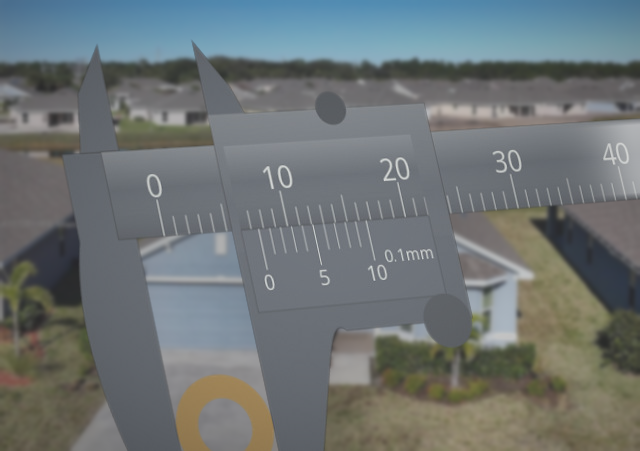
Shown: 7.6; mm
